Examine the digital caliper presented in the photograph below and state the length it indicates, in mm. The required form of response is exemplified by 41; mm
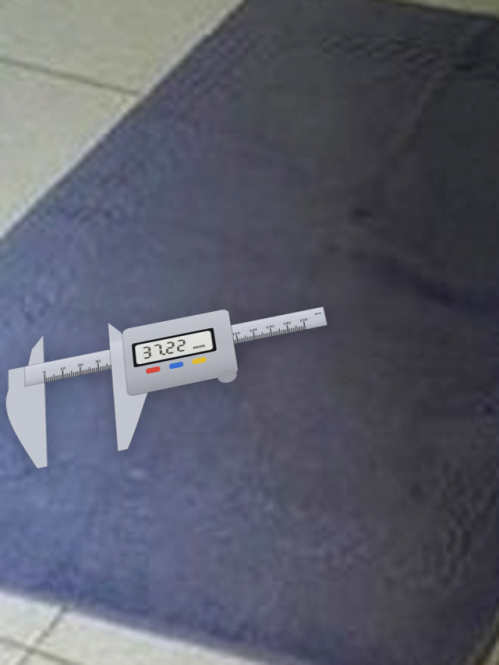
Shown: 37.22; mm
